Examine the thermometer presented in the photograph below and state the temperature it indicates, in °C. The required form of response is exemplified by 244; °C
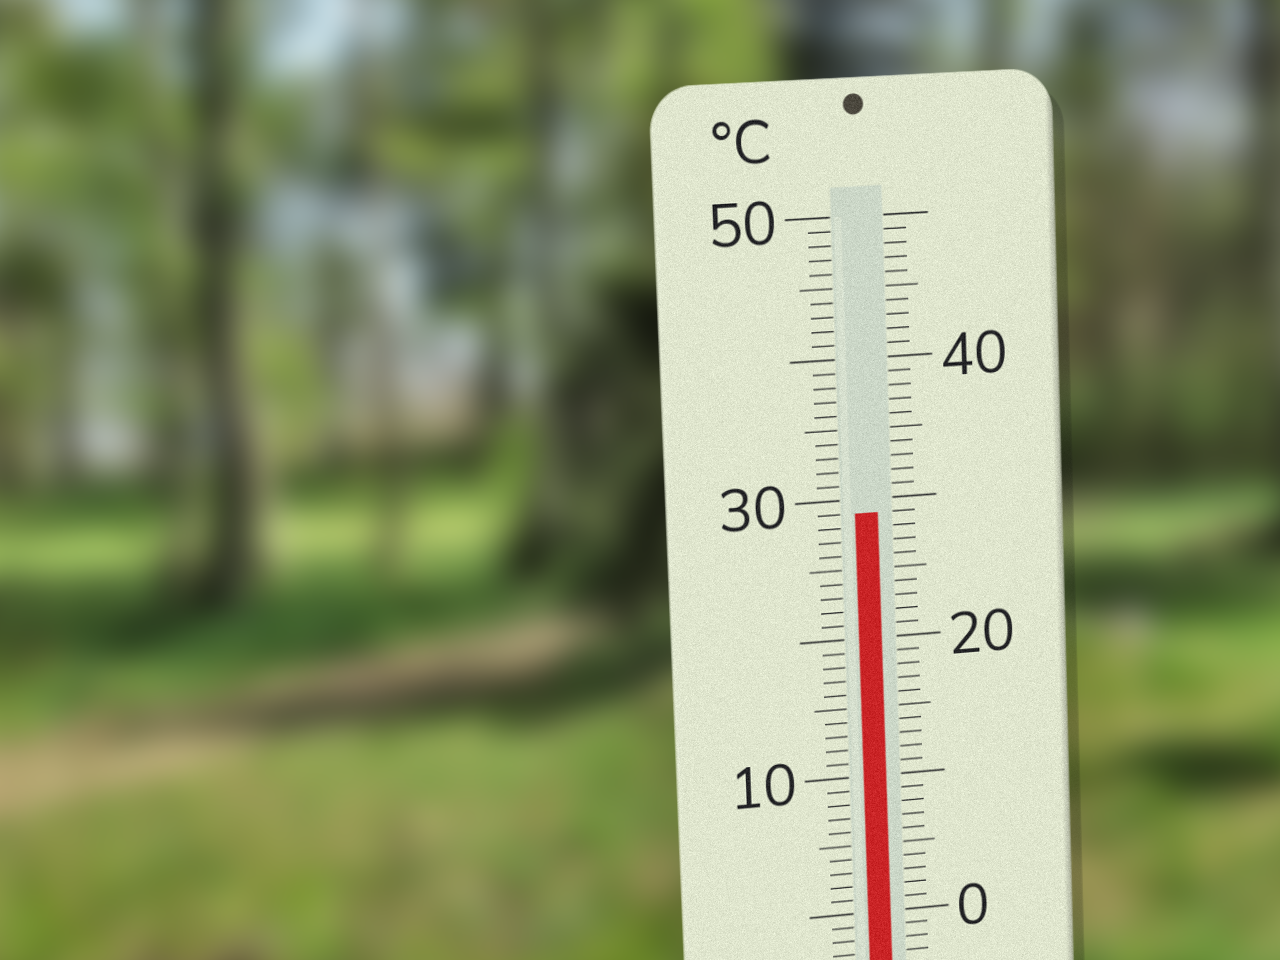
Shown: 29; °C
